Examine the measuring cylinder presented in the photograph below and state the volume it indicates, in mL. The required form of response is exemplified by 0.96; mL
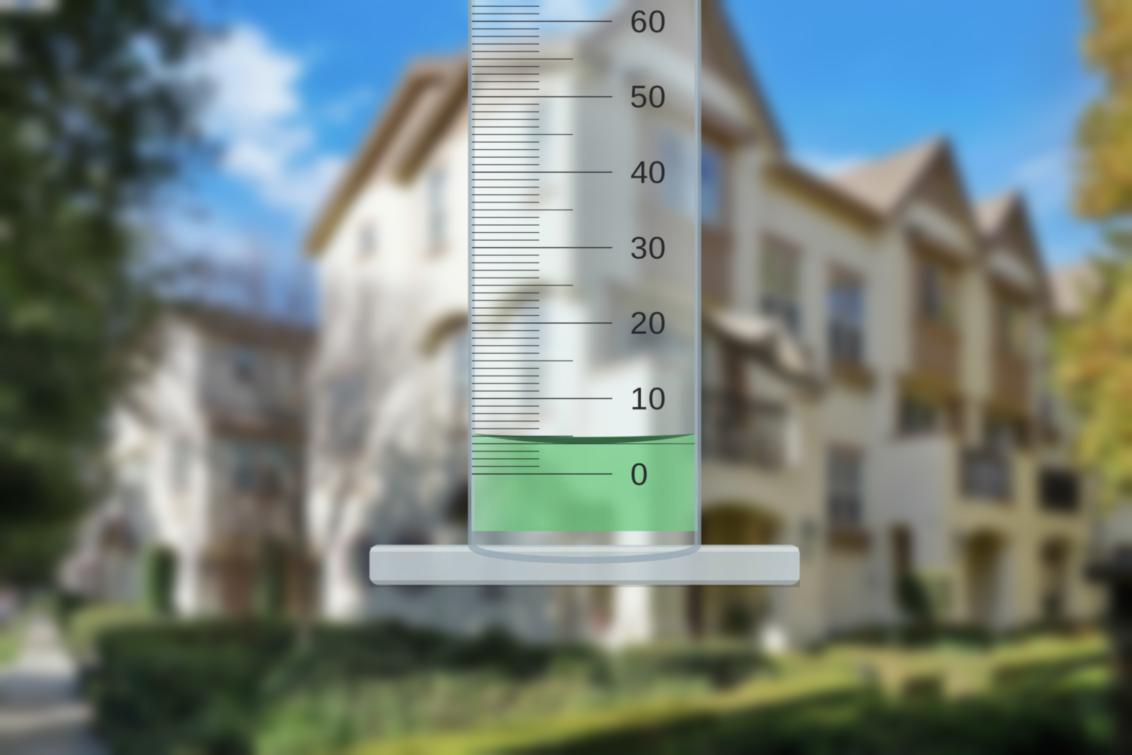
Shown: 4; mL
